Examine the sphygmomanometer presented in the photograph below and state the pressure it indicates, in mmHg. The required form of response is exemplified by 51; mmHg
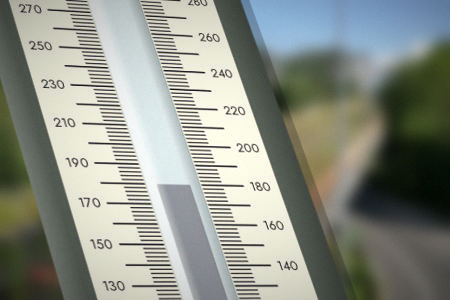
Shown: 180; mmHg
